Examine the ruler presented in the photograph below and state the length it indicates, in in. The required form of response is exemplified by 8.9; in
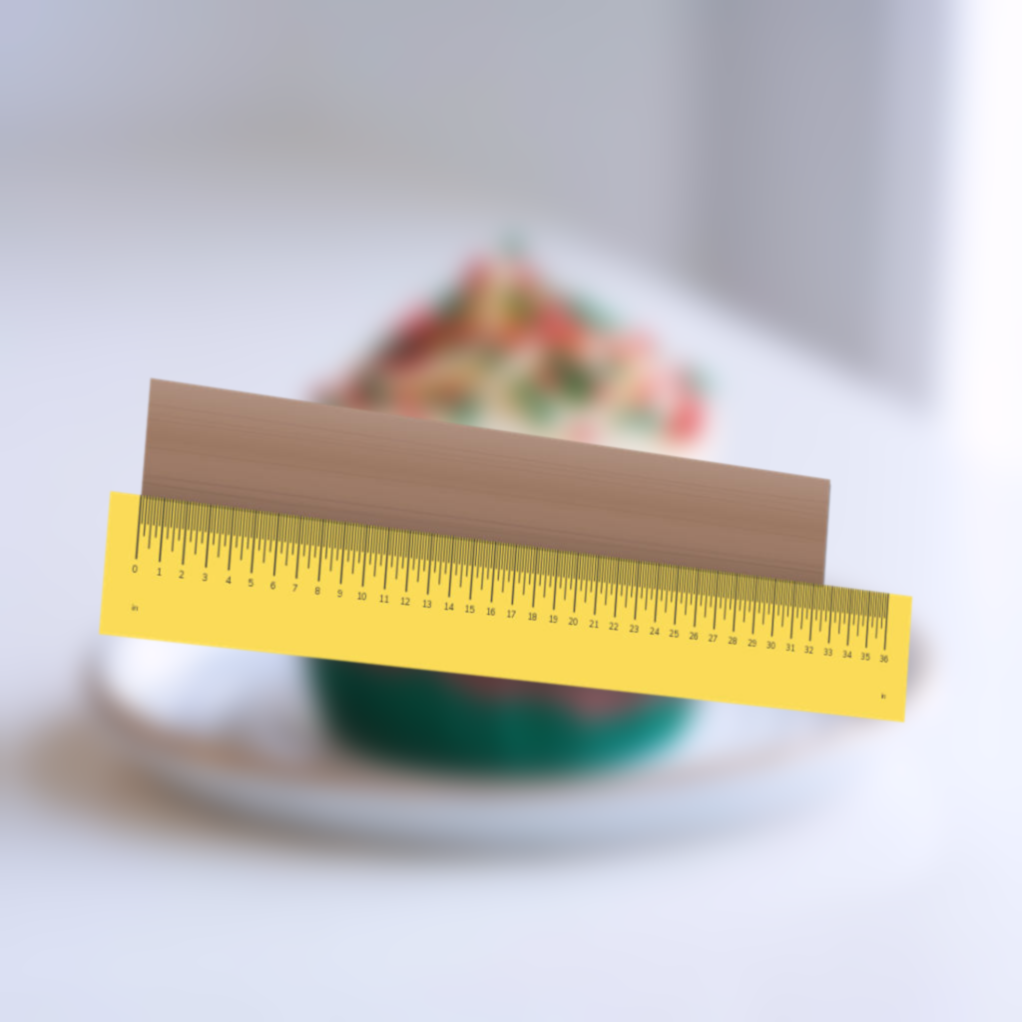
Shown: 32.5; in
